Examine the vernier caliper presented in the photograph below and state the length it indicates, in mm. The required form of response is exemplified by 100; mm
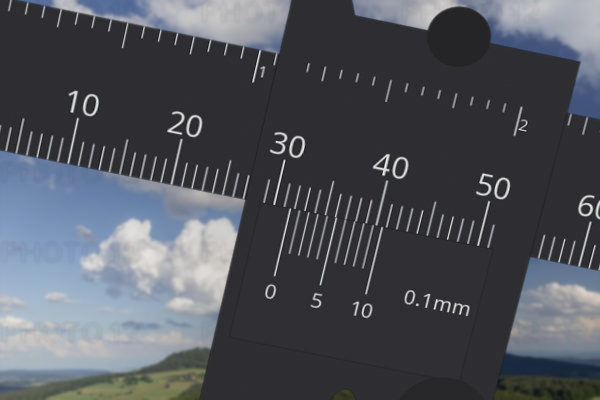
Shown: 31.6; mm
